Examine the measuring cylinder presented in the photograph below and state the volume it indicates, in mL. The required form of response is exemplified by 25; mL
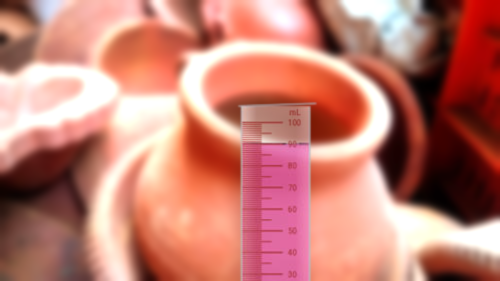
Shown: 90; mL
